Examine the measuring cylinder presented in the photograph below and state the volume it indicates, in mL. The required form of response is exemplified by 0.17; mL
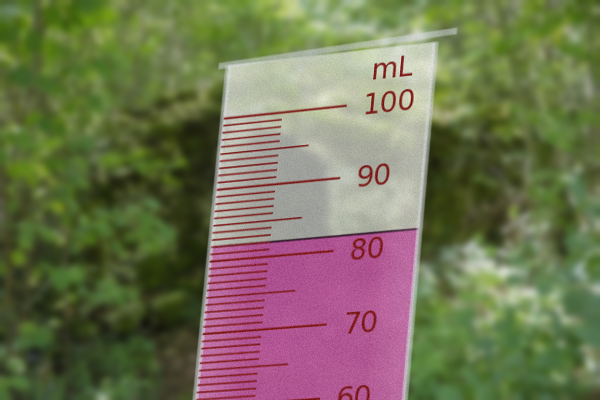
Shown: 82; mL
